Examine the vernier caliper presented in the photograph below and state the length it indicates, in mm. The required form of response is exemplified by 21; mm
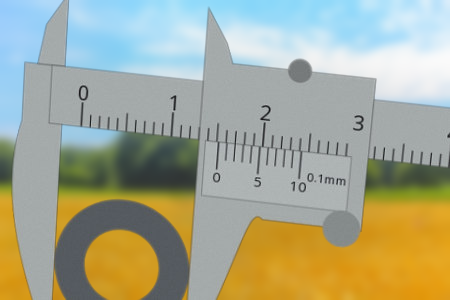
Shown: 15.2; mm
